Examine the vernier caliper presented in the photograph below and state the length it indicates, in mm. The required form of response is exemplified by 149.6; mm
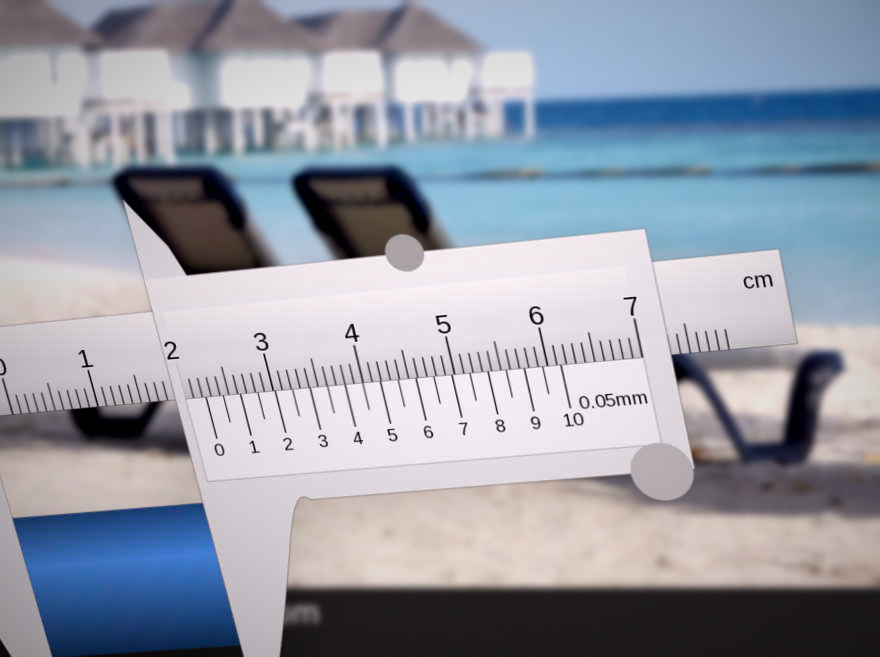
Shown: 22.4; mm
